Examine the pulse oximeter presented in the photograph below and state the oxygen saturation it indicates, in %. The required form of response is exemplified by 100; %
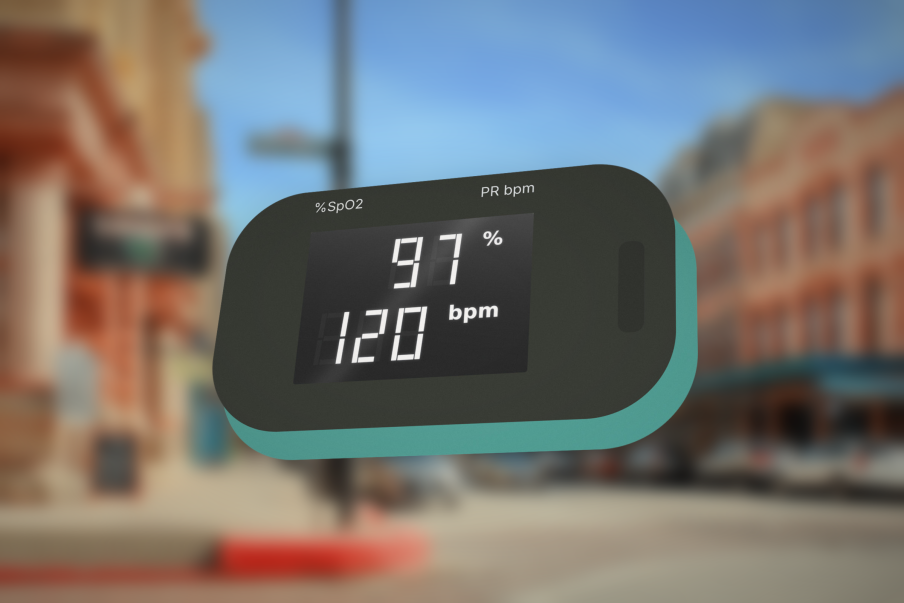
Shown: 97; %
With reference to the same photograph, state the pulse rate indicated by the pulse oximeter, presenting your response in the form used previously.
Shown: 120; bpm
